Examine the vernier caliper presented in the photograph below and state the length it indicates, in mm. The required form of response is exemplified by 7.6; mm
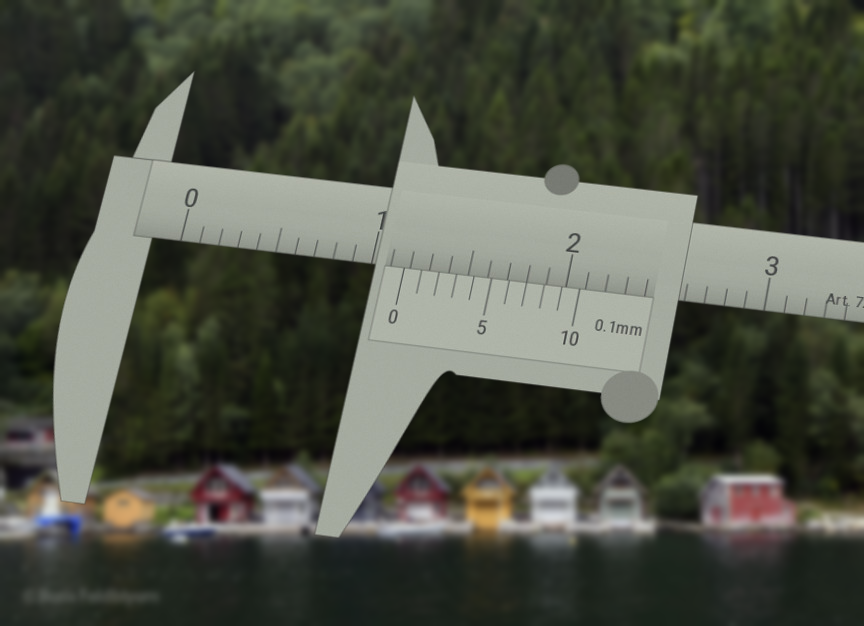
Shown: 11.7; mm
